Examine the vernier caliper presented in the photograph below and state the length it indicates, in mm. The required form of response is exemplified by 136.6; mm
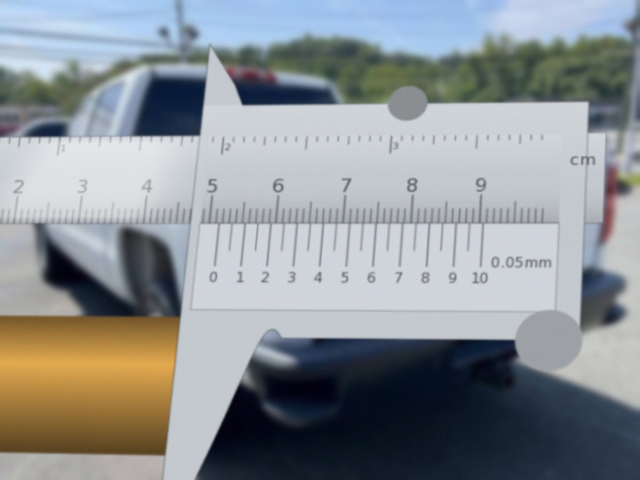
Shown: 51.5; mm
